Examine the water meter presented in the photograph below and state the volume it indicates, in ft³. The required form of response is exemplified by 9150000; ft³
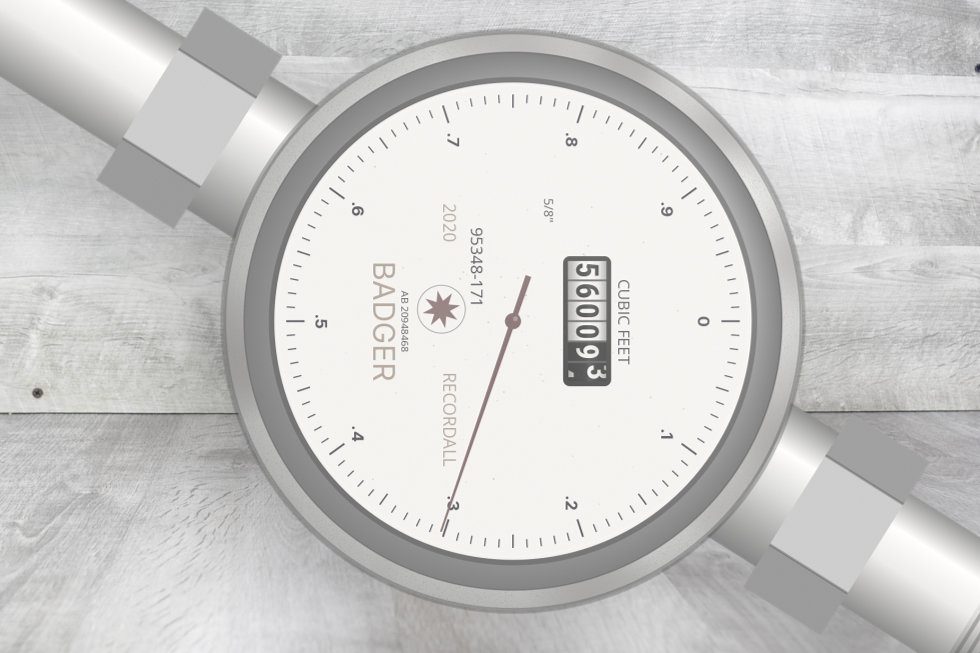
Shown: 560093.30; ft³
